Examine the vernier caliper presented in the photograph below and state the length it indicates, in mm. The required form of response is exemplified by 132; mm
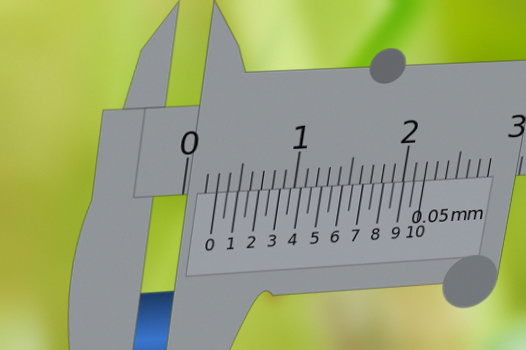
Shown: 3.0; mm
